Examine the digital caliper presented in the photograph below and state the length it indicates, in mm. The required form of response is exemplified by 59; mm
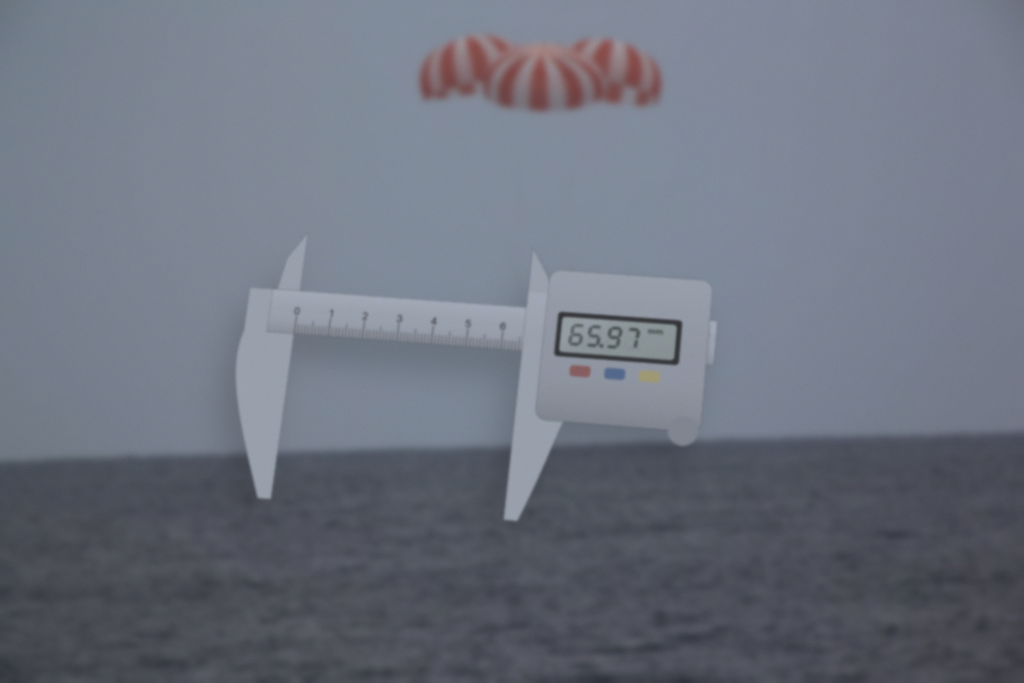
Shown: 65.97; mm
